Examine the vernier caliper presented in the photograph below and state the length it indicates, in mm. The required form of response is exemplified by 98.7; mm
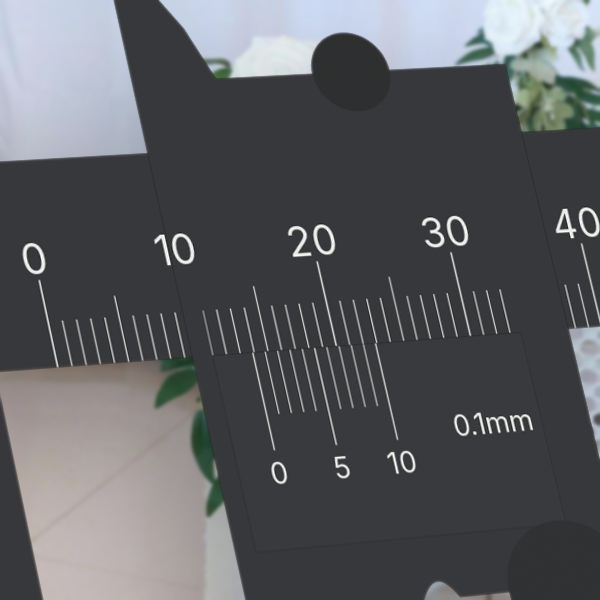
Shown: 13.9; mm
